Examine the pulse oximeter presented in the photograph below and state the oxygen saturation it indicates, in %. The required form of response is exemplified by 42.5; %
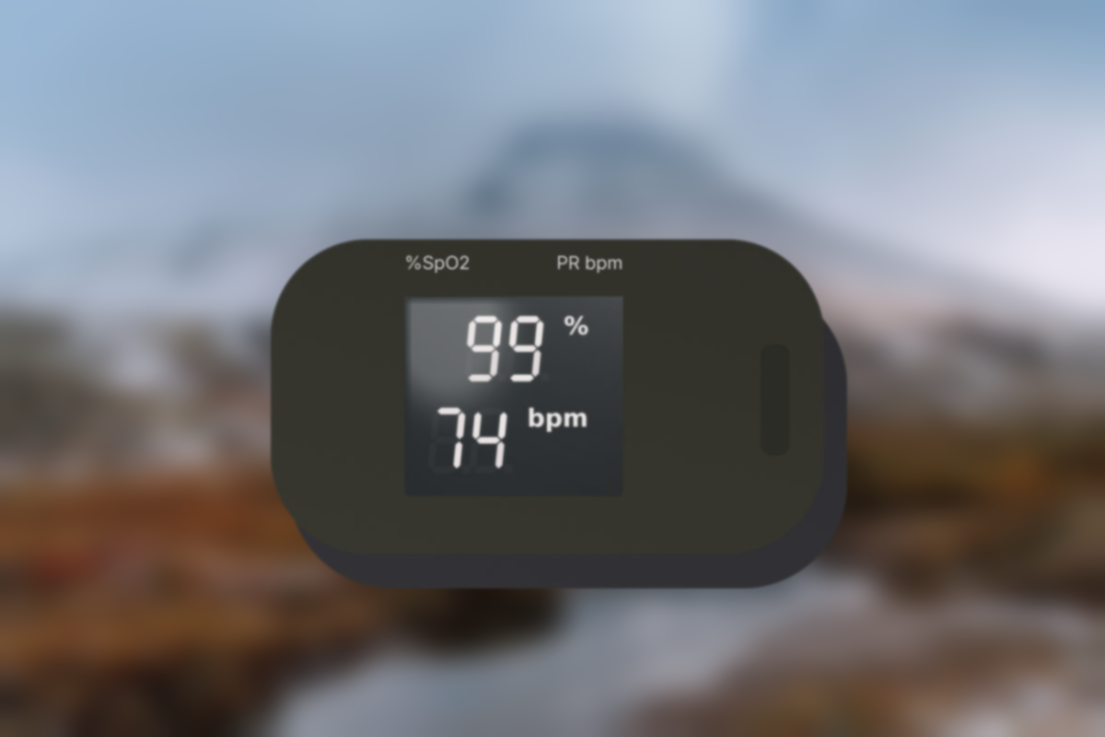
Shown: 99; %
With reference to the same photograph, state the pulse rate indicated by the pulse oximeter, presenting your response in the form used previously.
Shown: 74; bpm
